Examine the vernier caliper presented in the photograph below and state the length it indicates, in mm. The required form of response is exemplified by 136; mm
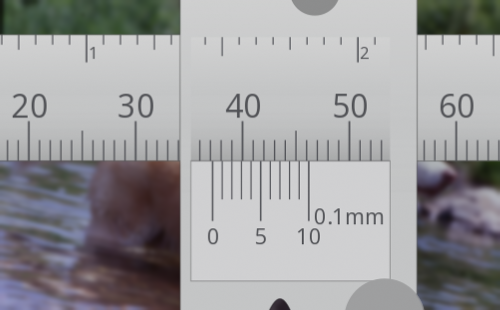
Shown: 37.2; mm
